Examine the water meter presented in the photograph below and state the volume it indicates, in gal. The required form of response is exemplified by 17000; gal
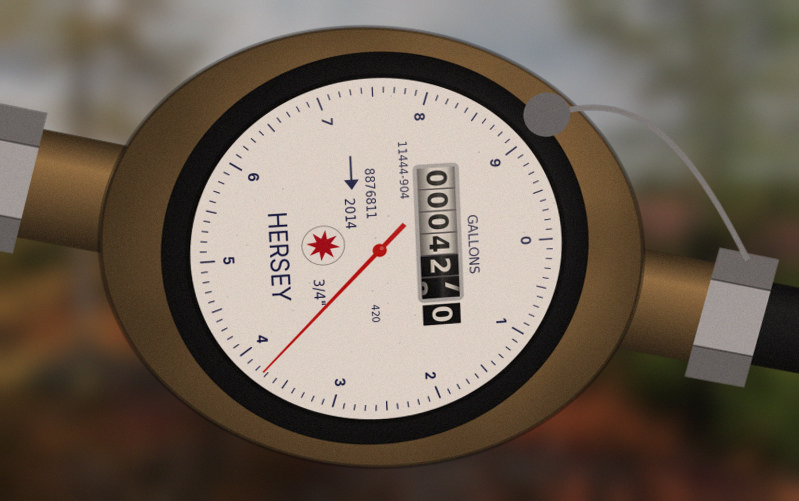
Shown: 4273.7; gal
